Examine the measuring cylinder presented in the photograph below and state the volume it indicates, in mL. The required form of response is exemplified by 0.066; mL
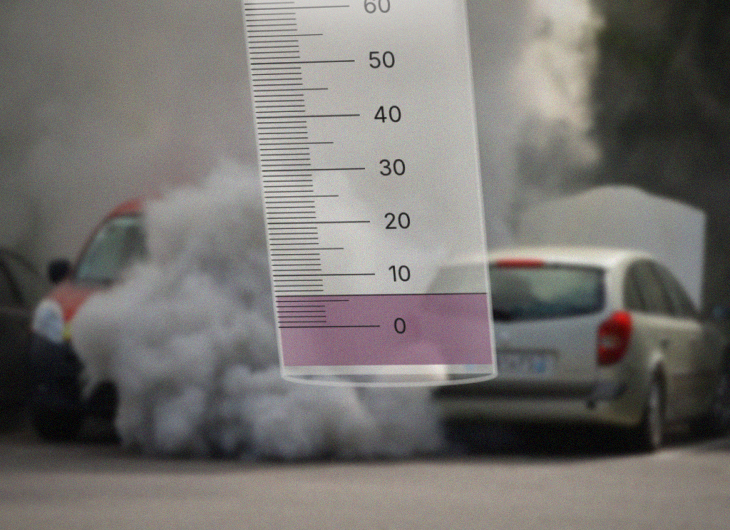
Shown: 6; mL
